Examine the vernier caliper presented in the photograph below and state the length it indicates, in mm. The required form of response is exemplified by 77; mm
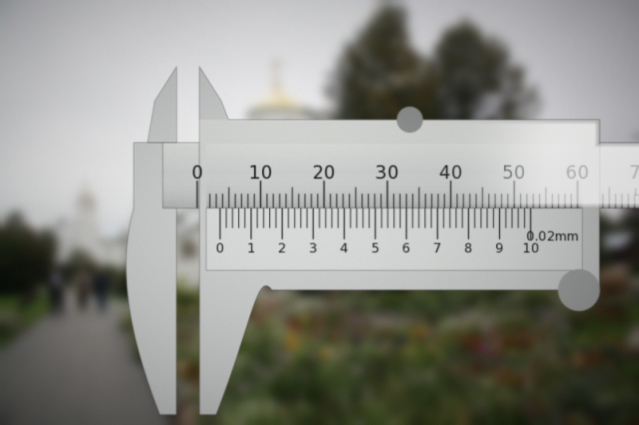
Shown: 3.6; mm
